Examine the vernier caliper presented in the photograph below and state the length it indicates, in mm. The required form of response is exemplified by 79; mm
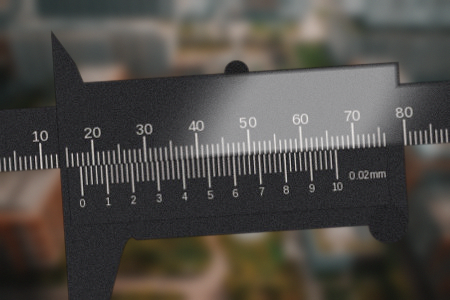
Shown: 17.5; mm
